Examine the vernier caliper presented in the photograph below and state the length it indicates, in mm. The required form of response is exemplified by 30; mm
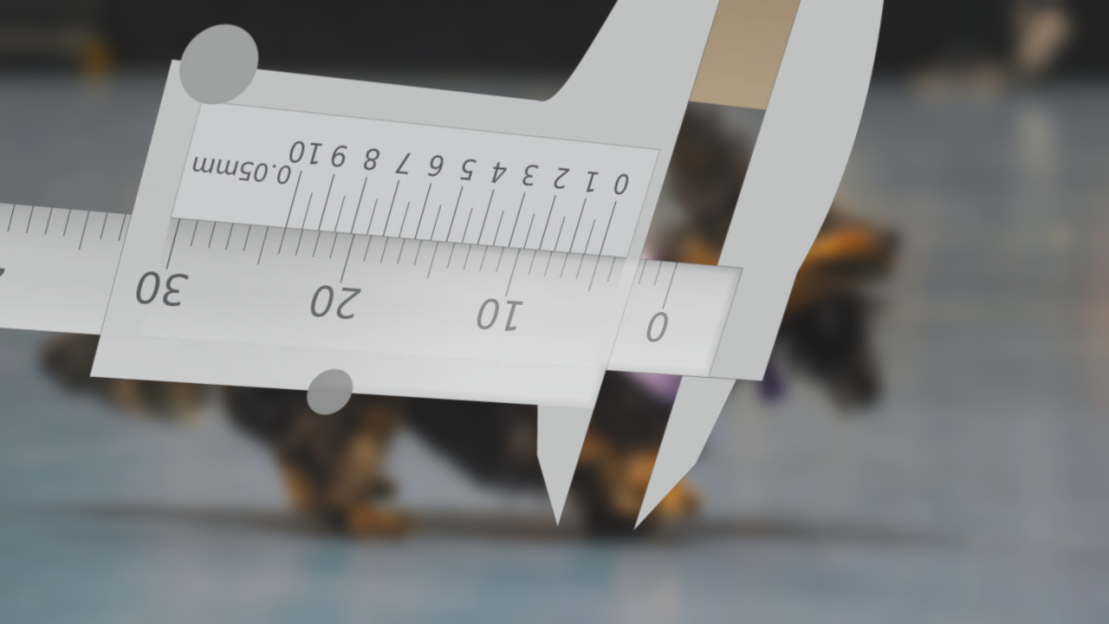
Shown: 5.0; mm
